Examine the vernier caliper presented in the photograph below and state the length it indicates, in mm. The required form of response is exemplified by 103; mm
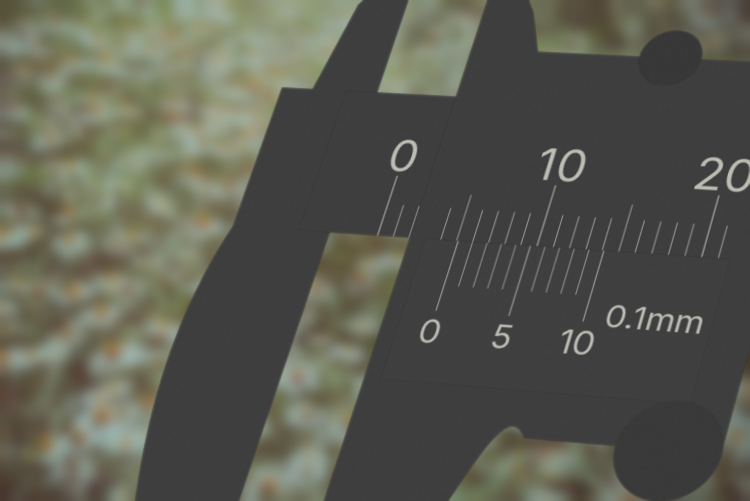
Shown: 5.1; mm
